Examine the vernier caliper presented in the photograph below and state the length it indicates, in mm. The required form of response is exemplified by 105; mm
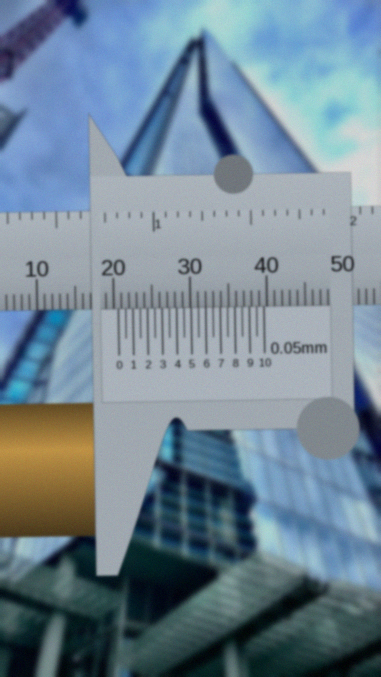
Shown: 20.6; mm
